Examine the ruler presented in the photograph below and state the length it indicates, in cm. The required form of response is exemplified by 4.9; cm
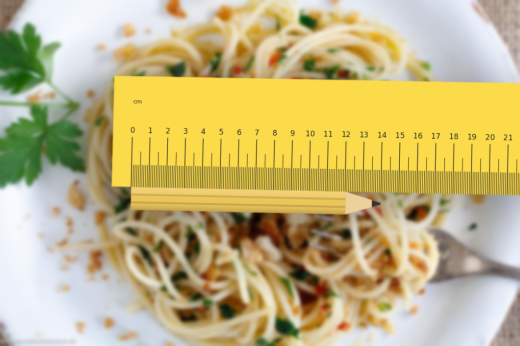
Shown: 14; cm
